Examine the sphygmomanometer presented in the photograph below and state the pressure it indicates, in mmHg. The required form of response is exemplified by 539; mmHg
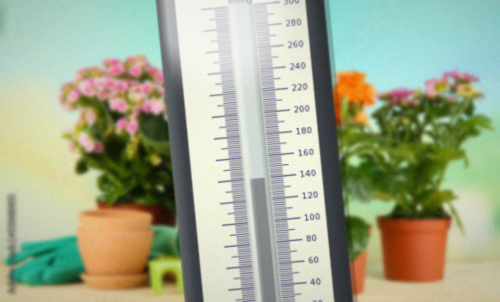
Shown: 140; mmHg
